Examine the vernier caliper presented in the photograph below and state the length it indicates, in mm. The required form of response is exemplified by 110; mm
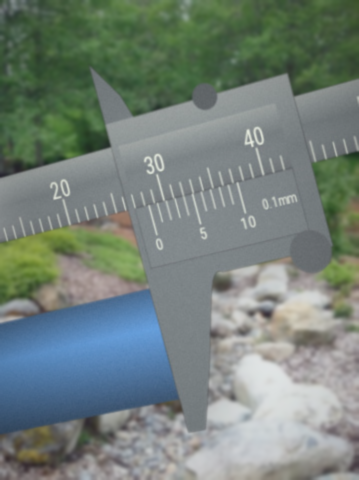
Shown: 28.4; mm
